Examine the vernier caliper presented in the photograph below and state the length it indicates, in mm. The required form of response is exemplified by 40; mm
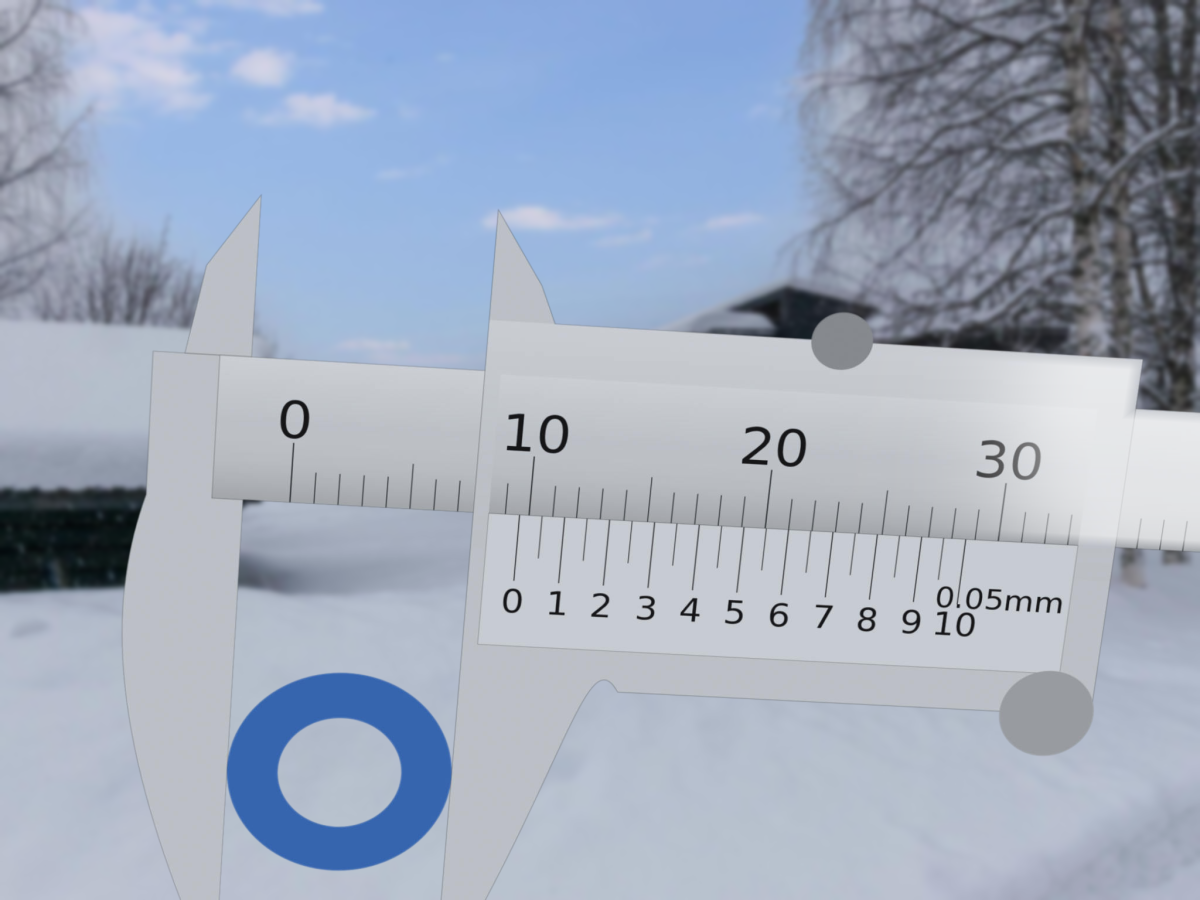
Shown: 9.60; mm
